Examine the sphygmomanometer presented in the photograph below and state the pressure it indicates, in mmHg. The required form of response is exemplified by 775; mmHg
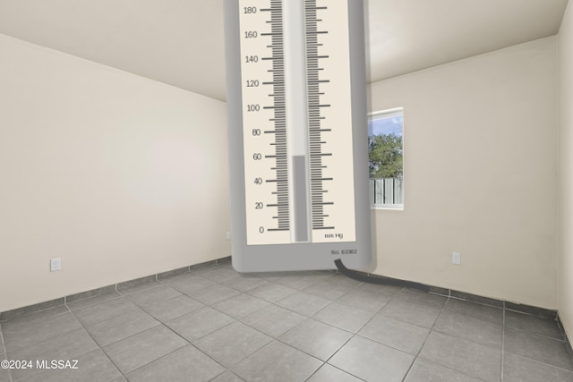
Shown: 60; mmHg
